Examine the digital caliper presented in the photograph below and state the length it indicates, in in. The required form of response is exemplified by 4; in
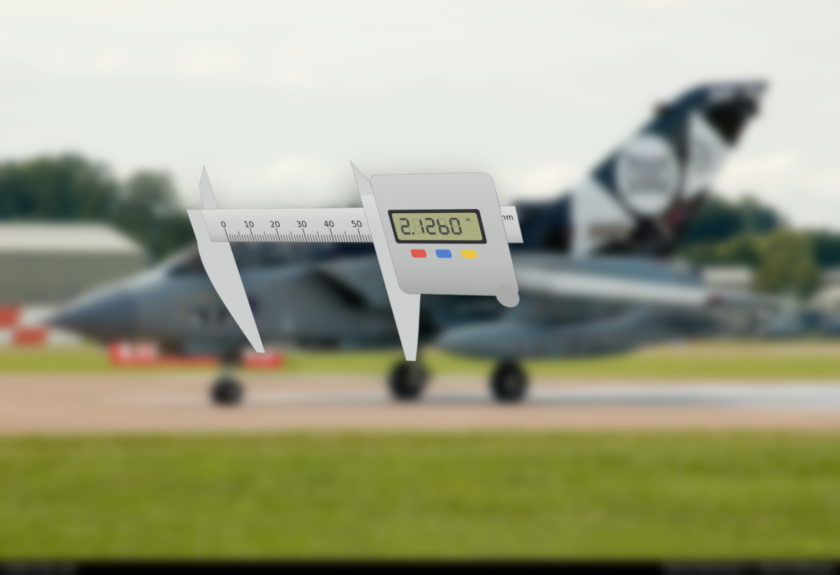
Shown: 2.1260; in
